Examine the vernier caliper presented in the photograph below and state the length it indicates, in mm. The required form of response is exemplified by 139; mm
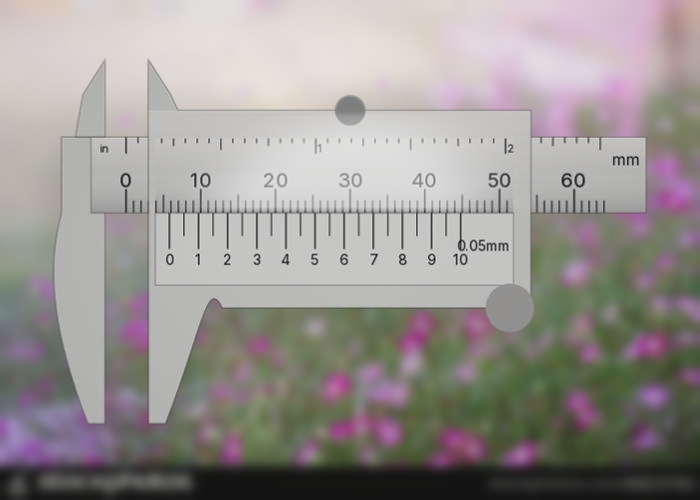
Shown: 5.8; mm
